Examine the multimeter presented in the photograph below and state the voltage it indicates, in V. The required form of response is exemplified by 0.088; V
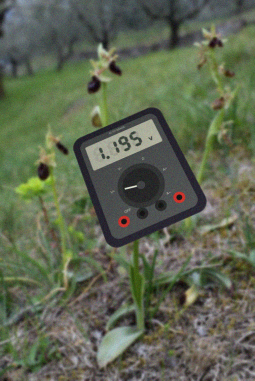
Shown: 1.195; V
